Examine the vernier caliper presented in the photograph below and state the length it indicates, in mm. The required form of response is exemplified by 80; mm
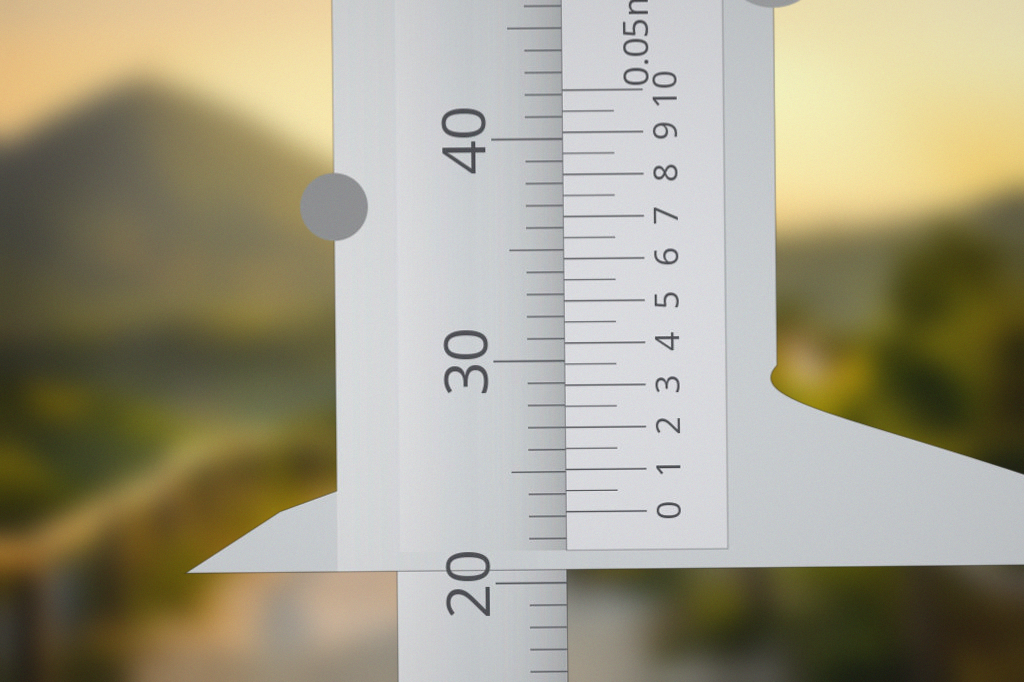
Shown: 23.2; mm
